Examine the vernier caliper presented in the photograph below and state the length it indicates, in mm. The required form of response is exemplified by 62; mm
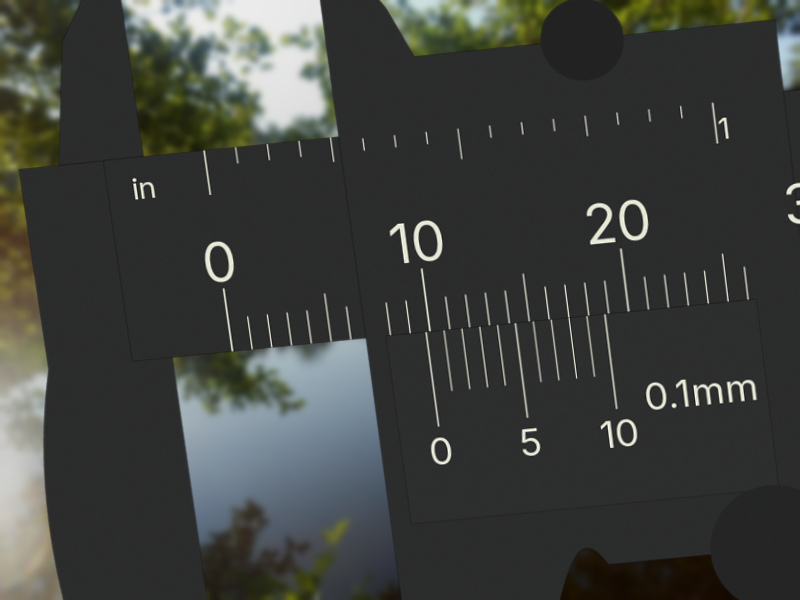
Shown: 9.8; mm
